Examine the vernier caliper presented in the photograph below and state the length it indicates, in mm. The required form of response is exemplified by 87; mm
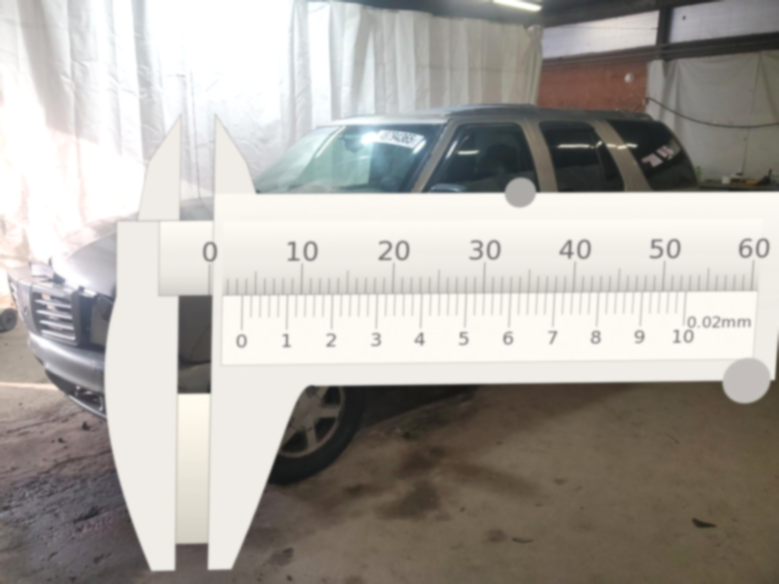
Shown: 3.6; mm
